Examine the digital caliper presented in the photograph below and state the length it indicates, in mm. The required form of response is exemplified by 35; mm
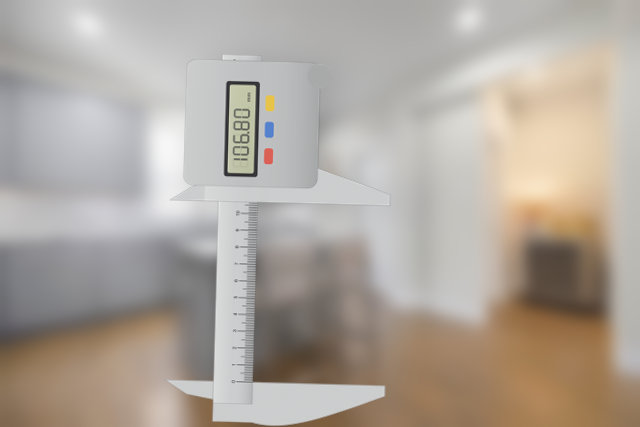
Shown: 106.80; mm
